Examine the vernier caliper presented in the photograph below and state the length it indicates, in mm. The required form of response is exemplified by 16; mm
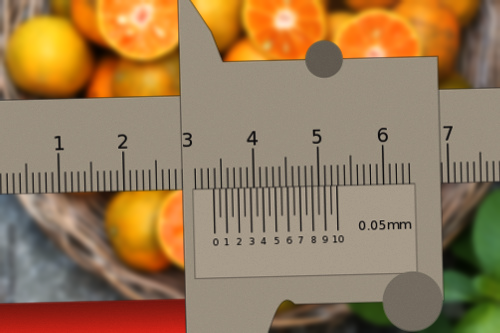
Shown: 33.8; mm
